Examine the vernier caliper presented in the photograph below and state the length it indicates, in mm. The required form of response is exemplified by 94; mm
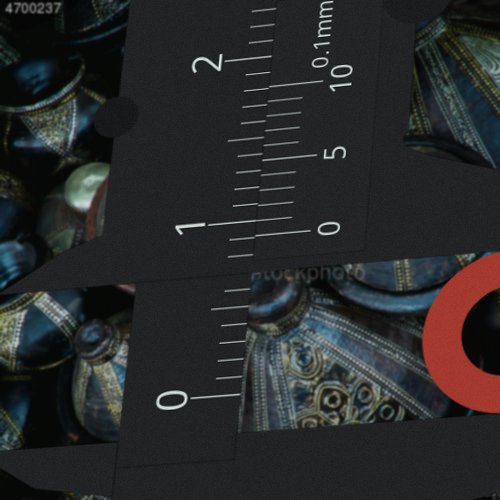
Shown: 9.1; mm
